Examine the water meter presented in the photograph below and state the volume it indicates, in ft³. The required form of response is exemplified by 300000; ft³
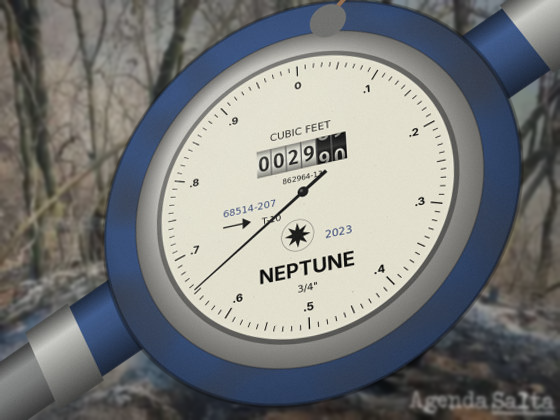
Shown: 2989.65; ft³
